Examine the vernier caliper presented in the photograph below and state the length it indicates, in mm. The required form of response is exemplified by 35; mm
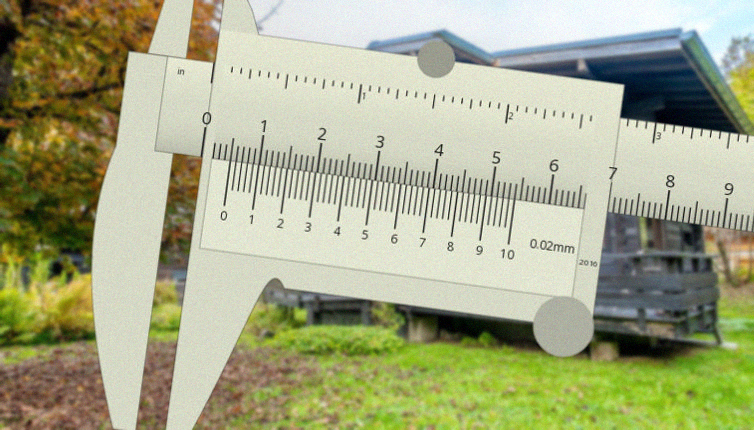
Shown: 5.0; mm
